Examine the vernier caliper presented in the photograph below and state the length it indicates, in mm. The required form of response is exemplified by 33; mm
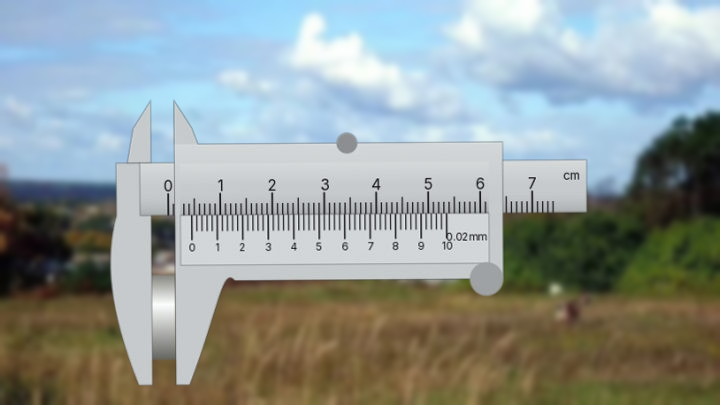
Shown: 4.5; mm
